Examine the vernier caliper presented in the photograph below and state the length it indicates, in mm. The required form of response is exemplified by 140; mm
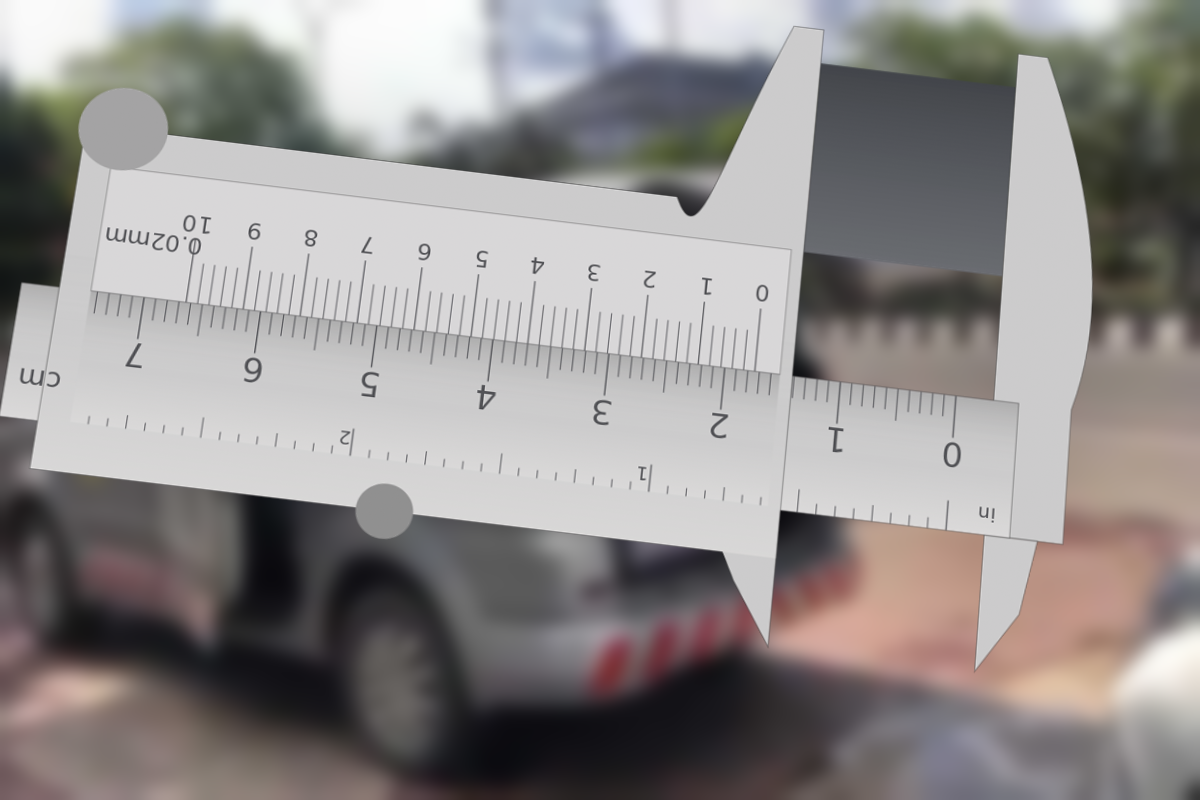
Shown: 17.4; mm
